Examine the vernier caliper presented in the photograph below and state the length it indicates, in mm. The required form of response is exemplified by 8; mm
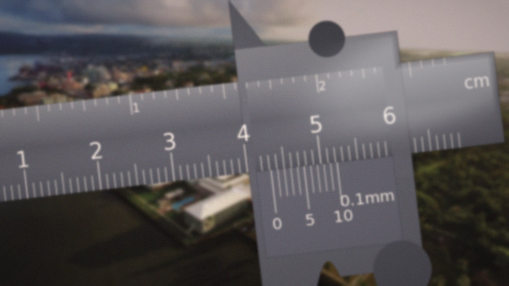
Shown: 43.2; mm
